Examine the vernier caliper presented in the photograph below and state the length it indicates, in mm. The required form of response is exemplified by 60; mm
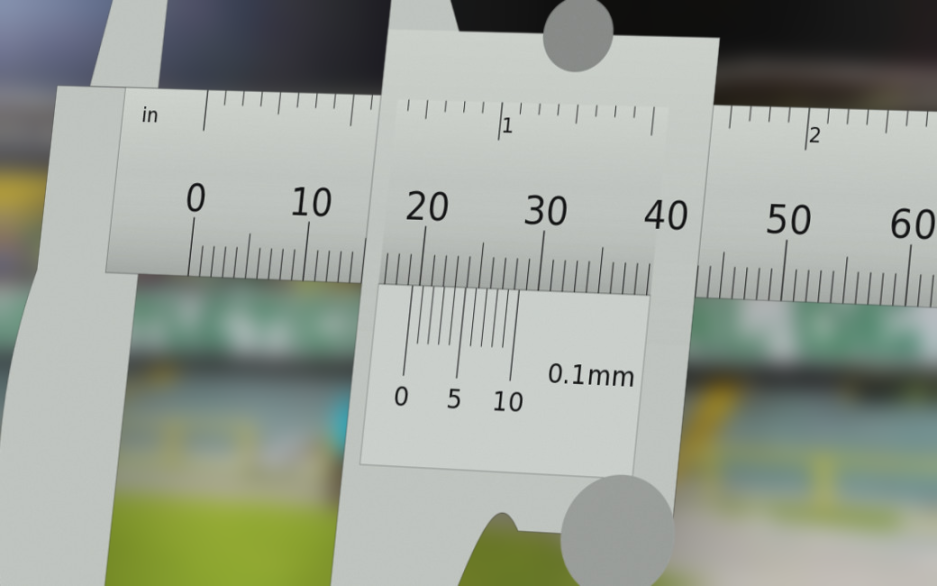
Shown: 19.4; mm
